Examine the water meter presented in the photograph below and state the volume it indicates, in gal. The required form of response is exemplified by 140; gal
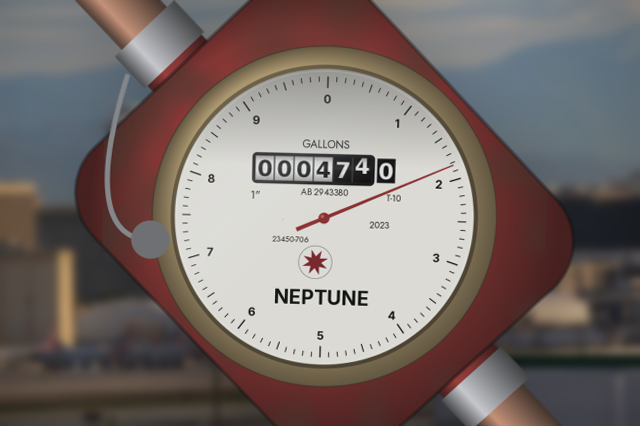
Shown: 4741.8; gal
